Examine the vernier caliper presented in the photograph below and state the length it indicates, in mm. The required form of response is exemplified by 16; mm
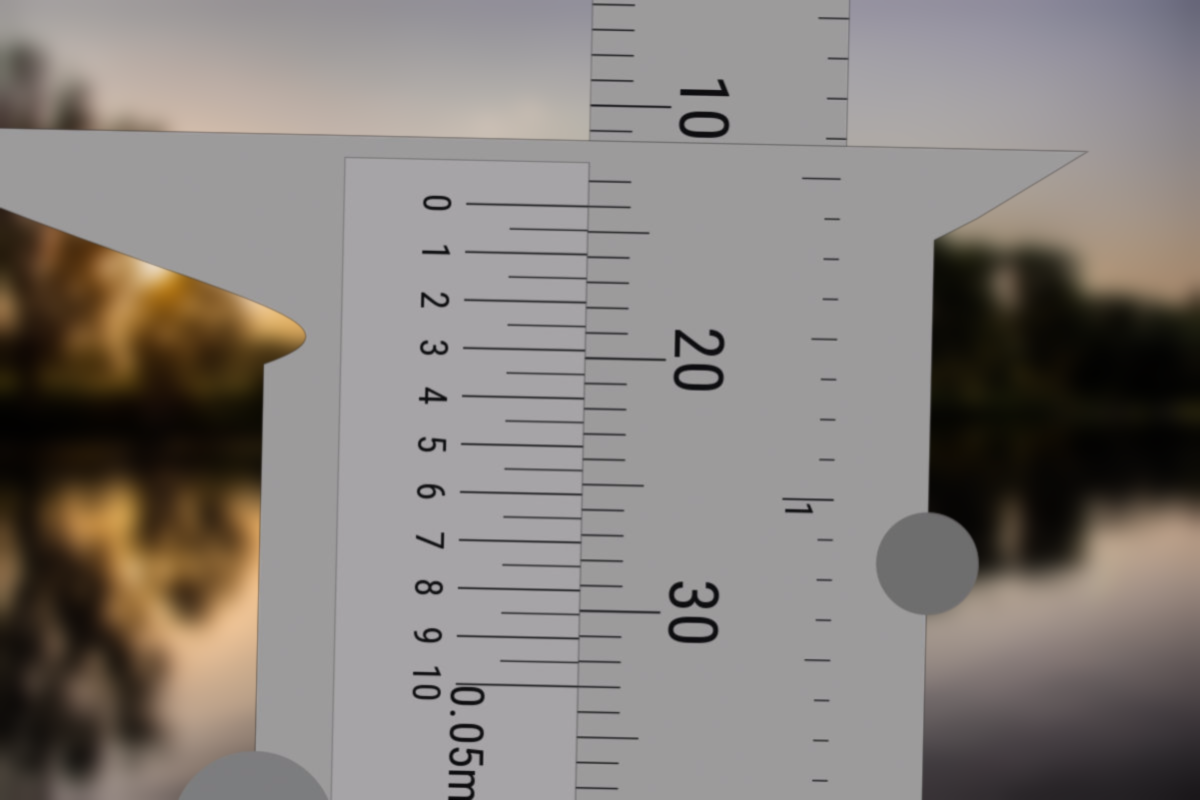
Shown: 14.0; mm
